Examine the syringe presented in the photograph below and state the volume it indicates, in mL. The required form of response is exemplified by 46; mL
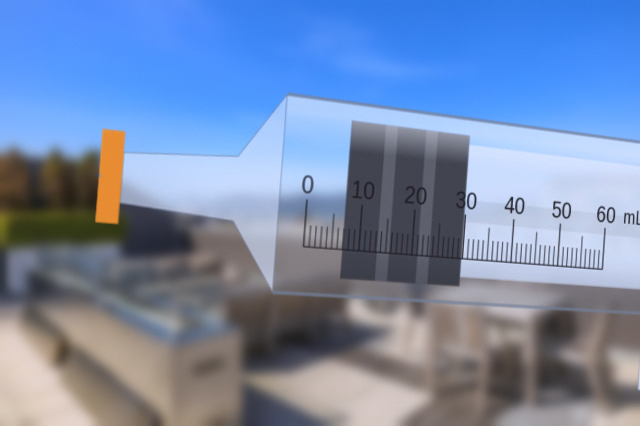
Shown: 7; mL
